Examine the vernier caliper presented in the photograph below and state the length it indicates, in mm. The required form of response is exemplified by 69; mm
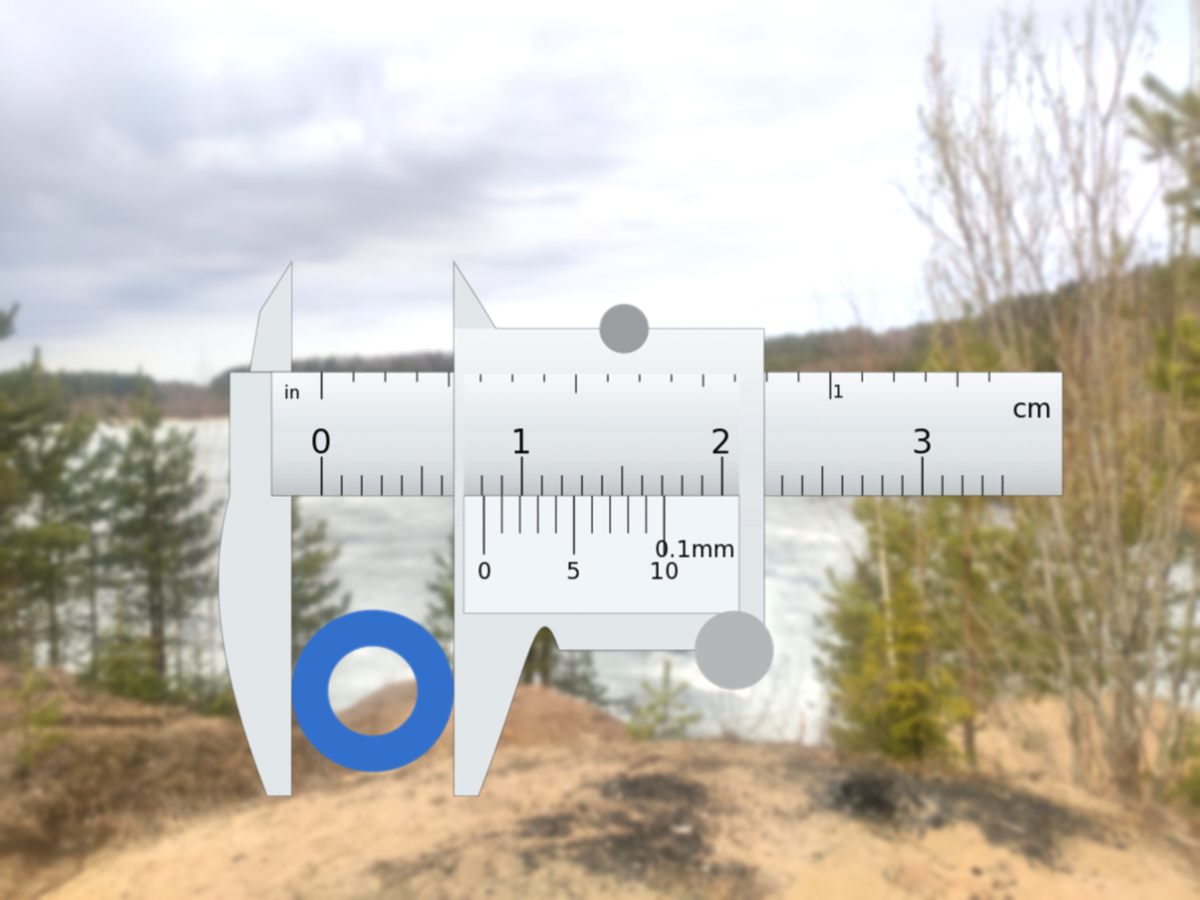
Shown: 8.1; mm
